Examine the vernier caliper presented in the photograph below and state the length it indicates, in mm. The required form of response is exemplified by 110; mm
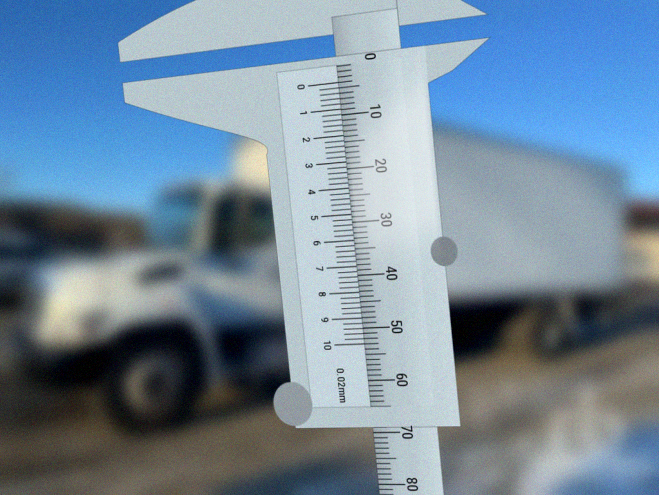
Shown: 4.0; mm
